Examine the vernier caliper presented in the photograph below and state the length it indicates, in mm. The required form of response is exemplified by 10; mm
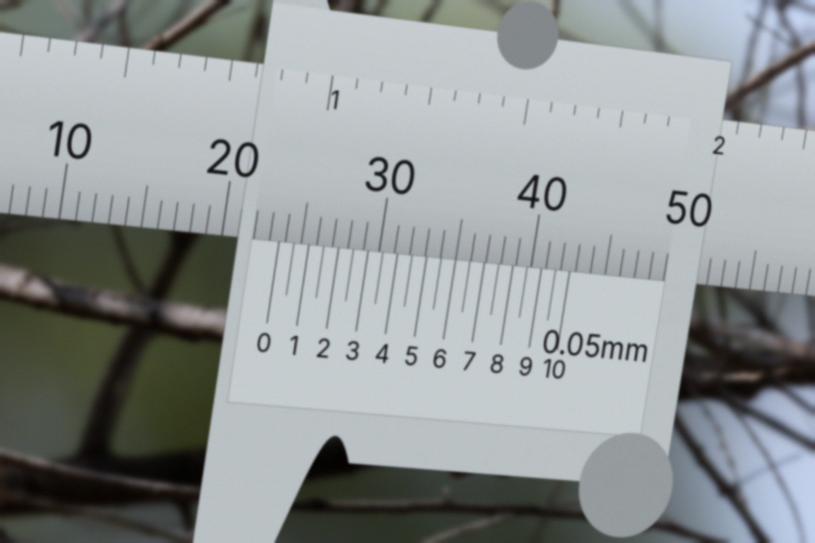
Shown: 23.6; mm
